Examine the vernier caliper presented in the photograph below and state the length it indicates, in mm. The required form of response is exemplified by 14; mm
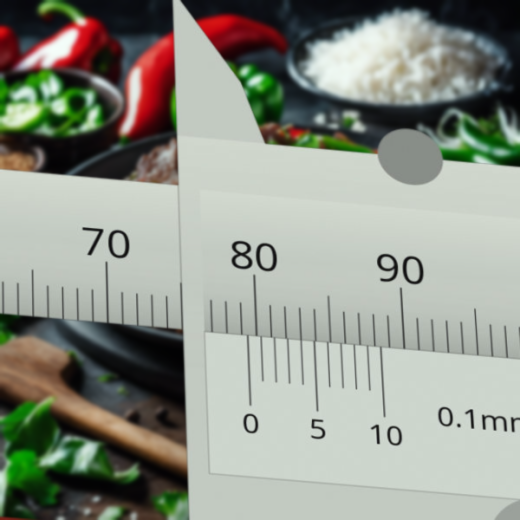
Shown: 79.4; mm
